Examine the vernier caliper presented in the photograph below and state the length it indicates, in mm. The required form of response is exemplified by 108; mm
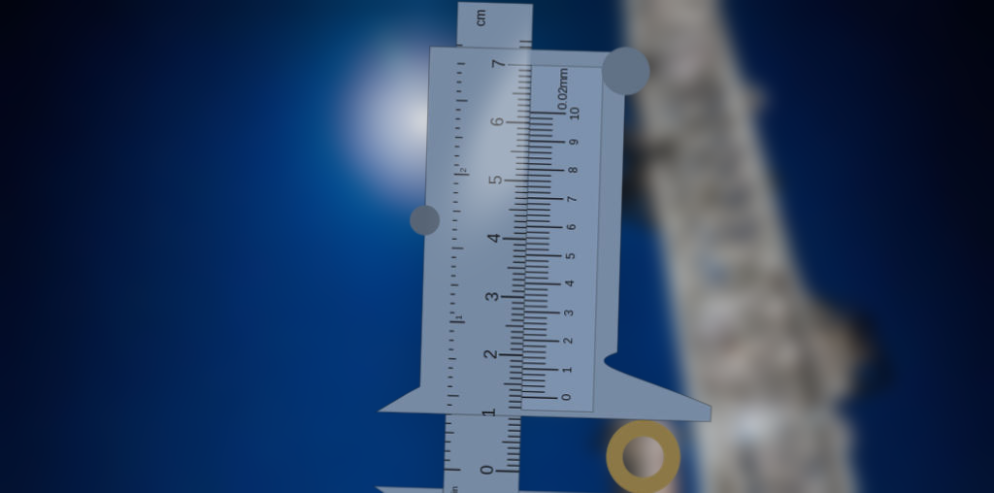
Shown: 12.8; mm
